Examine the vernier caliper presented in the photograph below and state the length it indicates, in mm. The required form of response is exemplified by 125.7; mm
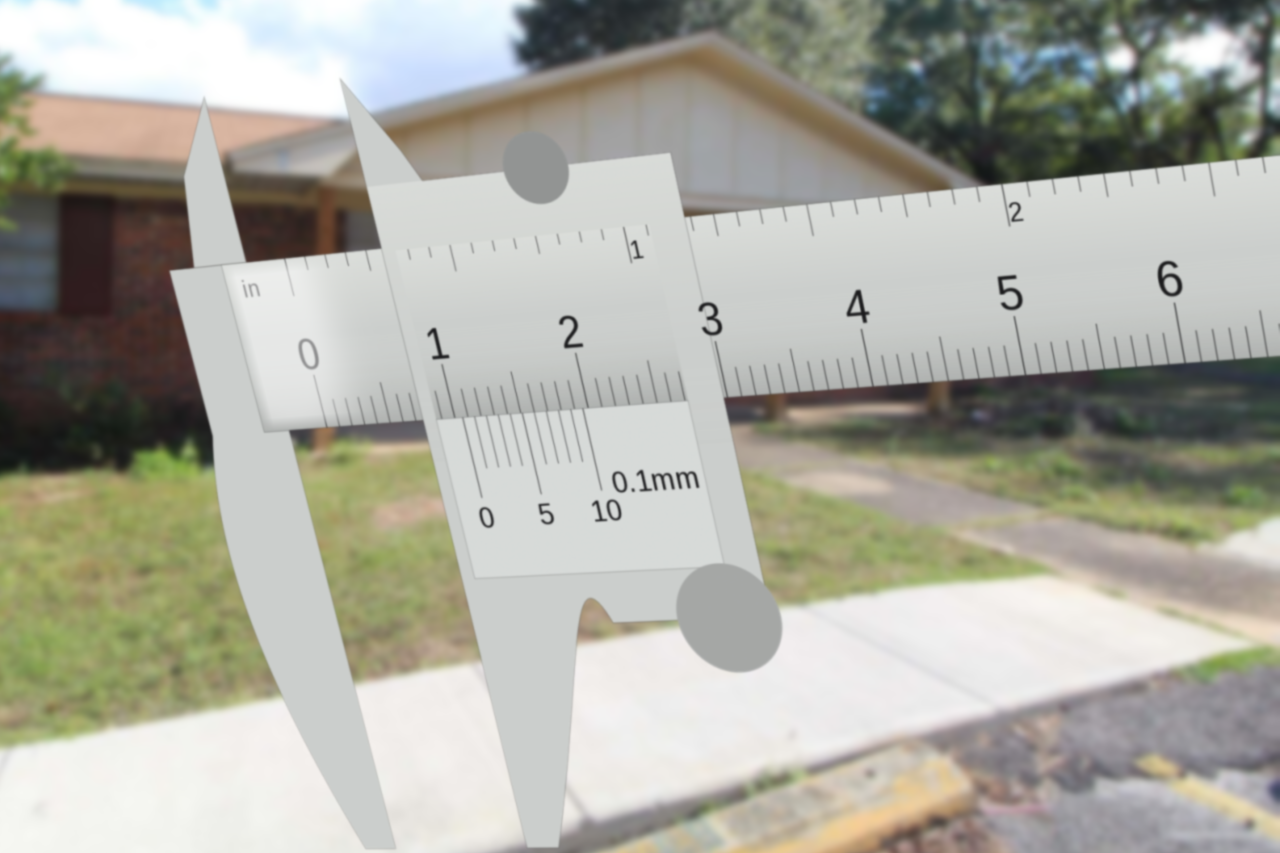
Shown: 10.6; mm
